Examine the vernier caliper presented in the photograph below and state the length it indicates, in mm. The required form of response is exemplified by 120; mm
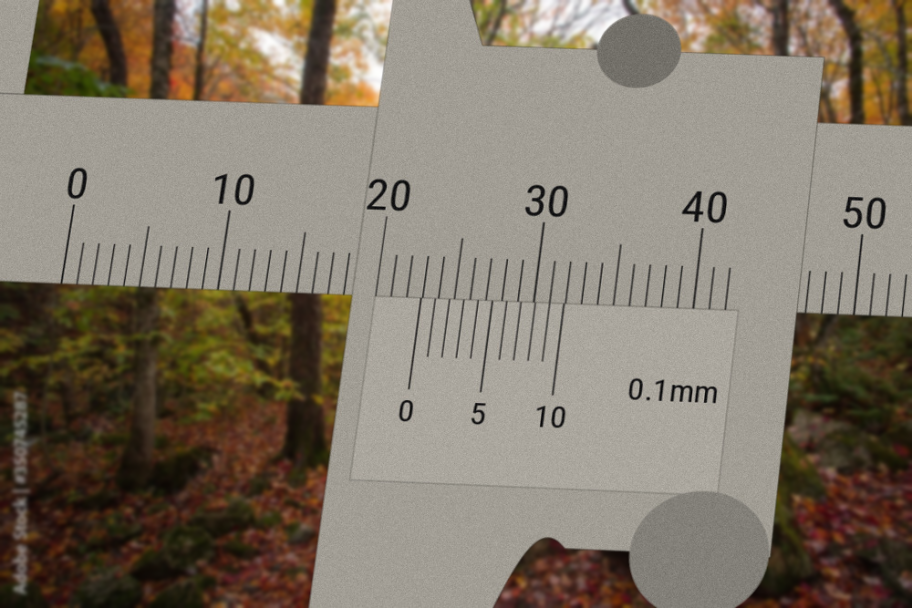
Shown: 22.9; mm
